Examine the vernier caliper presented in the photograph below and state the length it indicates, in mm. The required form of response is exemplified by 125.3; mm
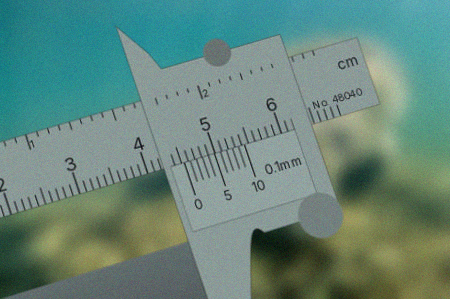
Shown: 45.4; mm
